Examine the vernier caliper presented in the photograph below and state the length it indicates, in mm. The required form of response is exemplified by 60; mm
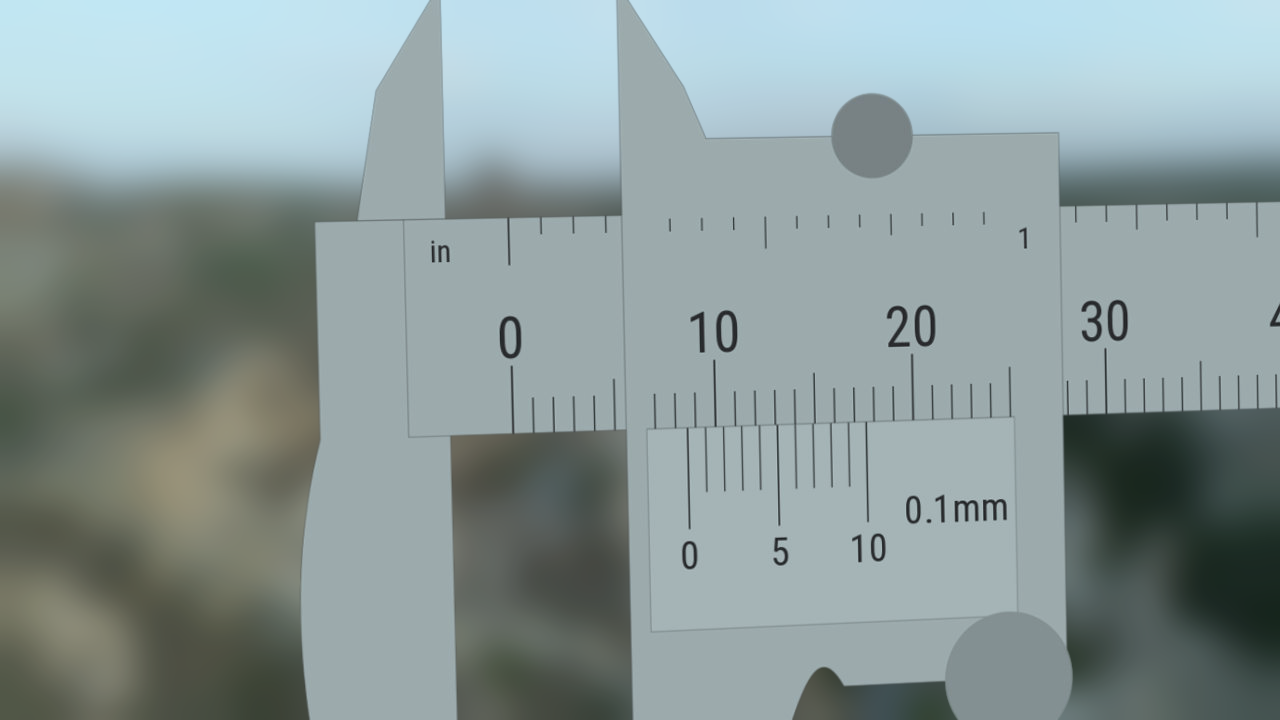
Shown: 8.6; mm
